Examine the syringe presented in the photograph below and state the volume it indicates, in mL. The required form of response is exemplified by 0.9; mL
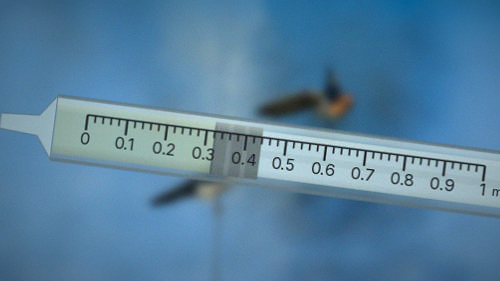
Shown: 0.32; mL
